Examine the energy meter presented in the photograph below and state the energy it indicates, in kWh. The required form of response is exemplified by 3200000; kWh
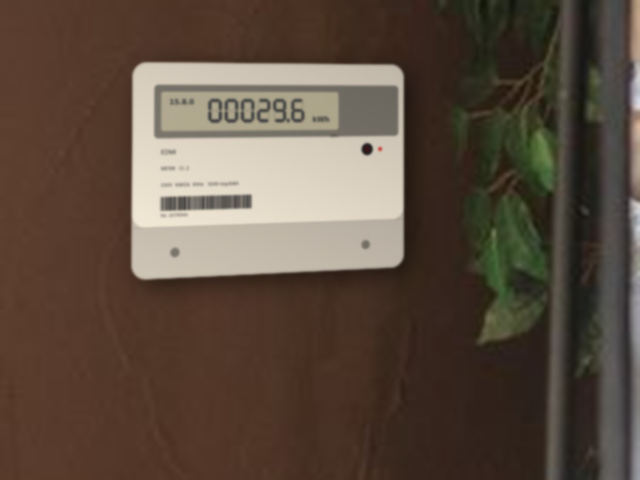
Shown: 29.6; kWh
